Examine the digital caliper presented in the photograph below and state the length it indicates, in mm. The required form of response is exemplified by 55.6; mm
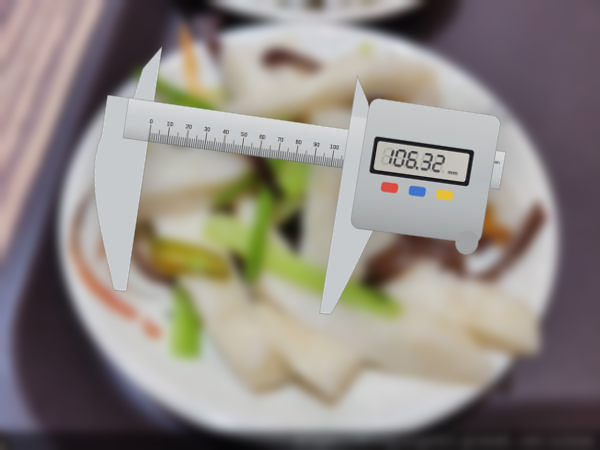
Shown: 106.32; mm
